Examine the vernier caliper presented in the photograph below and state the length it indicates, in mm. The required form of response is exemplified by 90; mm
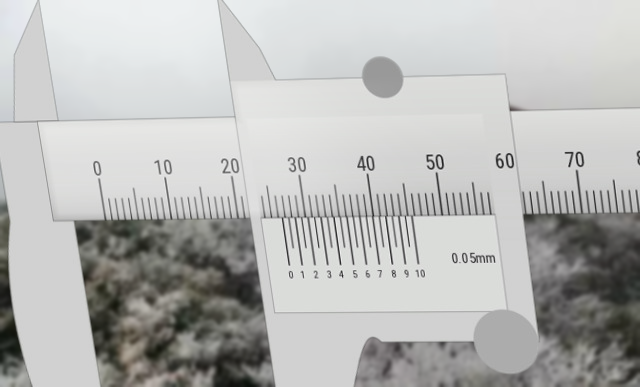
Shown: 26.6; mm
